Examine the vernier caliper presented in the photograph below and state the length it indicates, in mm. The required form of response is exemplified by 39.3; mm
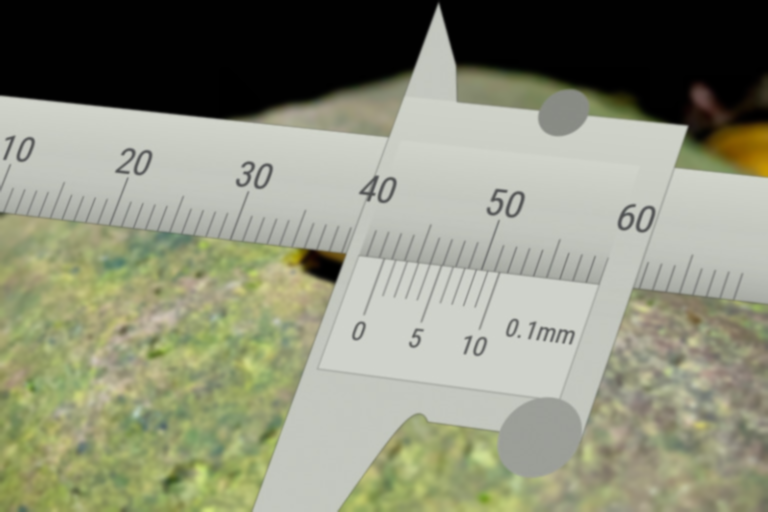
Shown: 42.4; mm
